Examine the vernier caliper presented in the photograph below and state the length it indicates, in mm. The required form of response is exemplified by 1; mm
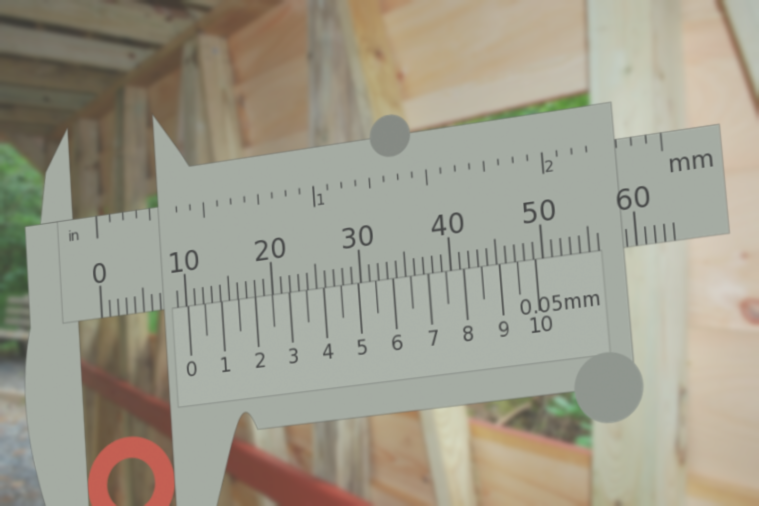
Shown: 10.2; mm
